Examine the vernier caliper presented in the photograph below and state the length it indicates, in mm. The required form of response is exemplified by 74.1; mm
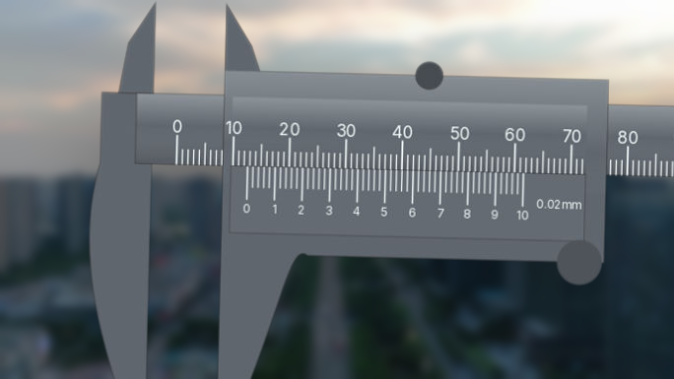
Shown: 12.6; mm
